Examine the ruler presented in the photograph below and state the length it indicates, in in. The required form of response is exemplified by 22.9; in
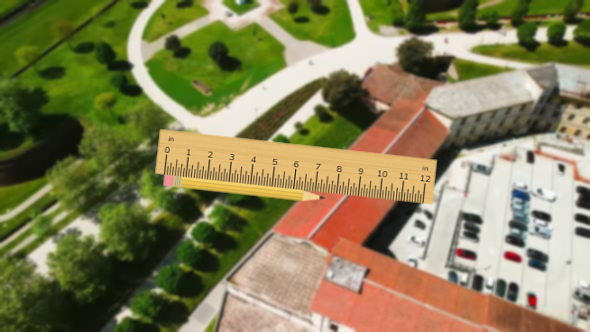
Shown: 7.5; in
